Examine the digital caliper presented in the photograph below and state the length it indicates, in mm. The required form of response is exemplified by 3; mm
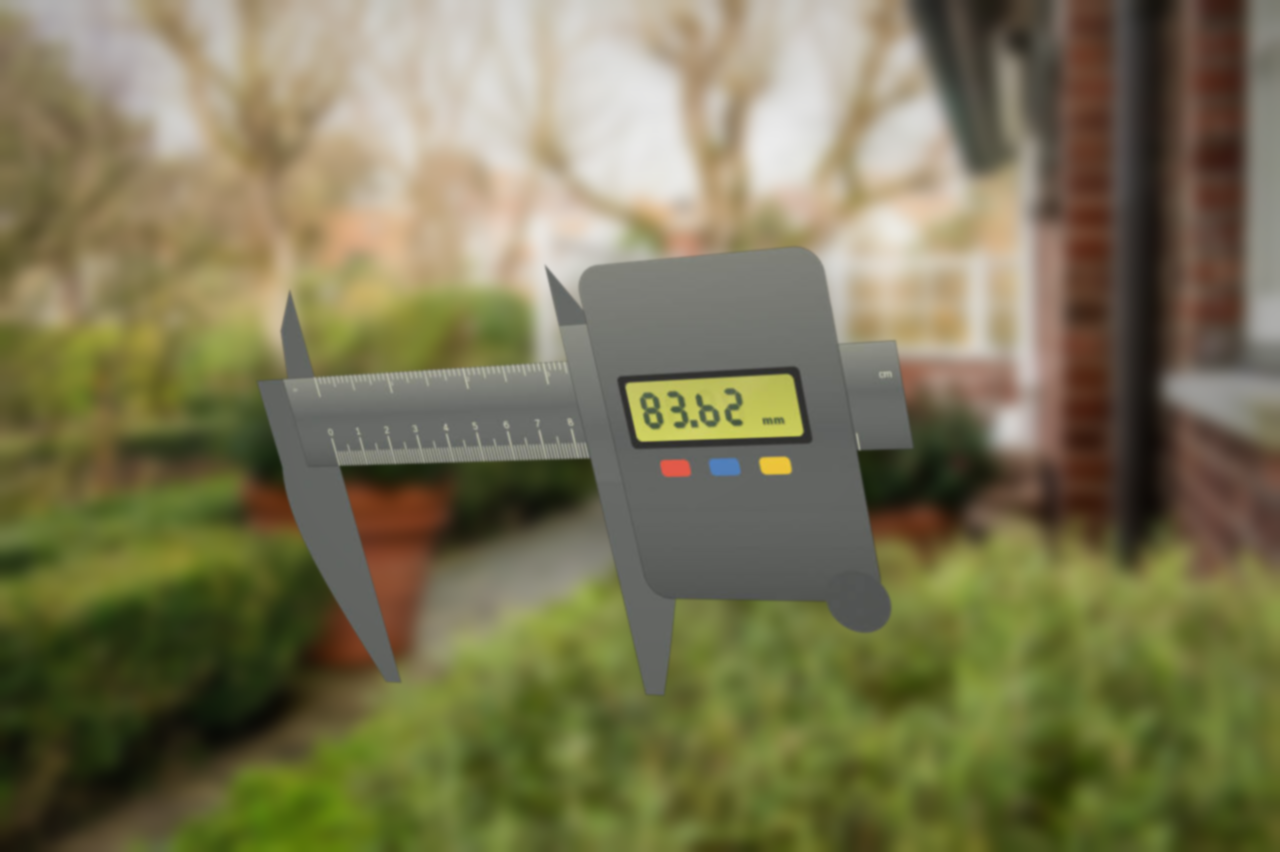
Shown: 83.62; mm
